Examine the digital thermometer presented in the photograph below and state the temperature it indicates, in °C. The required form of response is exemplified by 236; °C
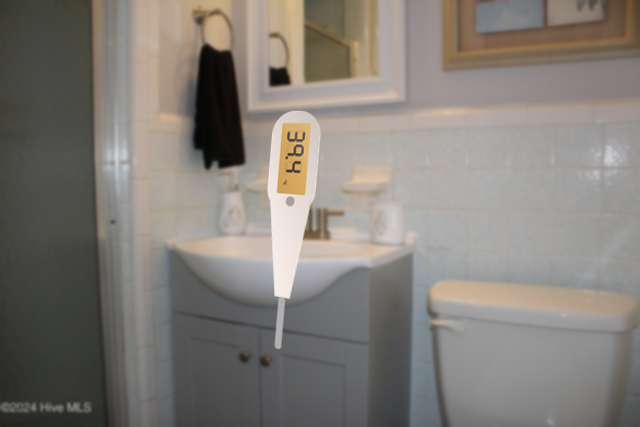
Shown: 39.4; °C
